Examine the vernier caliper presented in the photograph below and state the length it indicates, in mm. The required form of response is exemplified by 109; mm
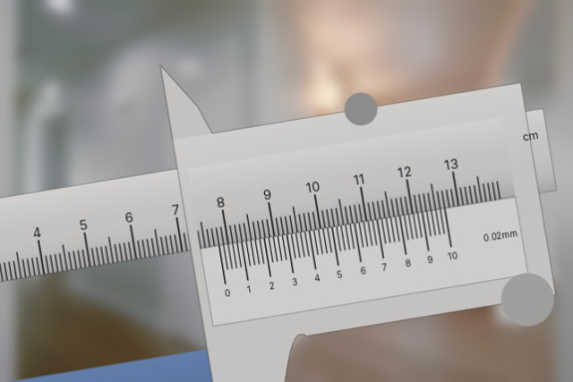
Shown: 78.0; mm
